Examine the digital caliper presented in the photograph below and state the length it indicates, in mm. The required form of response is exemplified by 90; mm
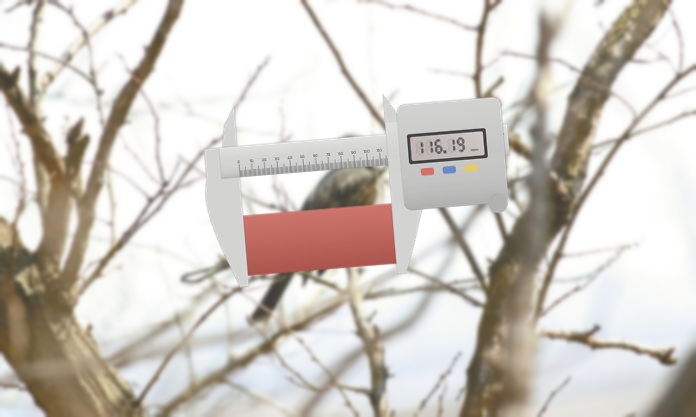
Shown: 116.19; mm
